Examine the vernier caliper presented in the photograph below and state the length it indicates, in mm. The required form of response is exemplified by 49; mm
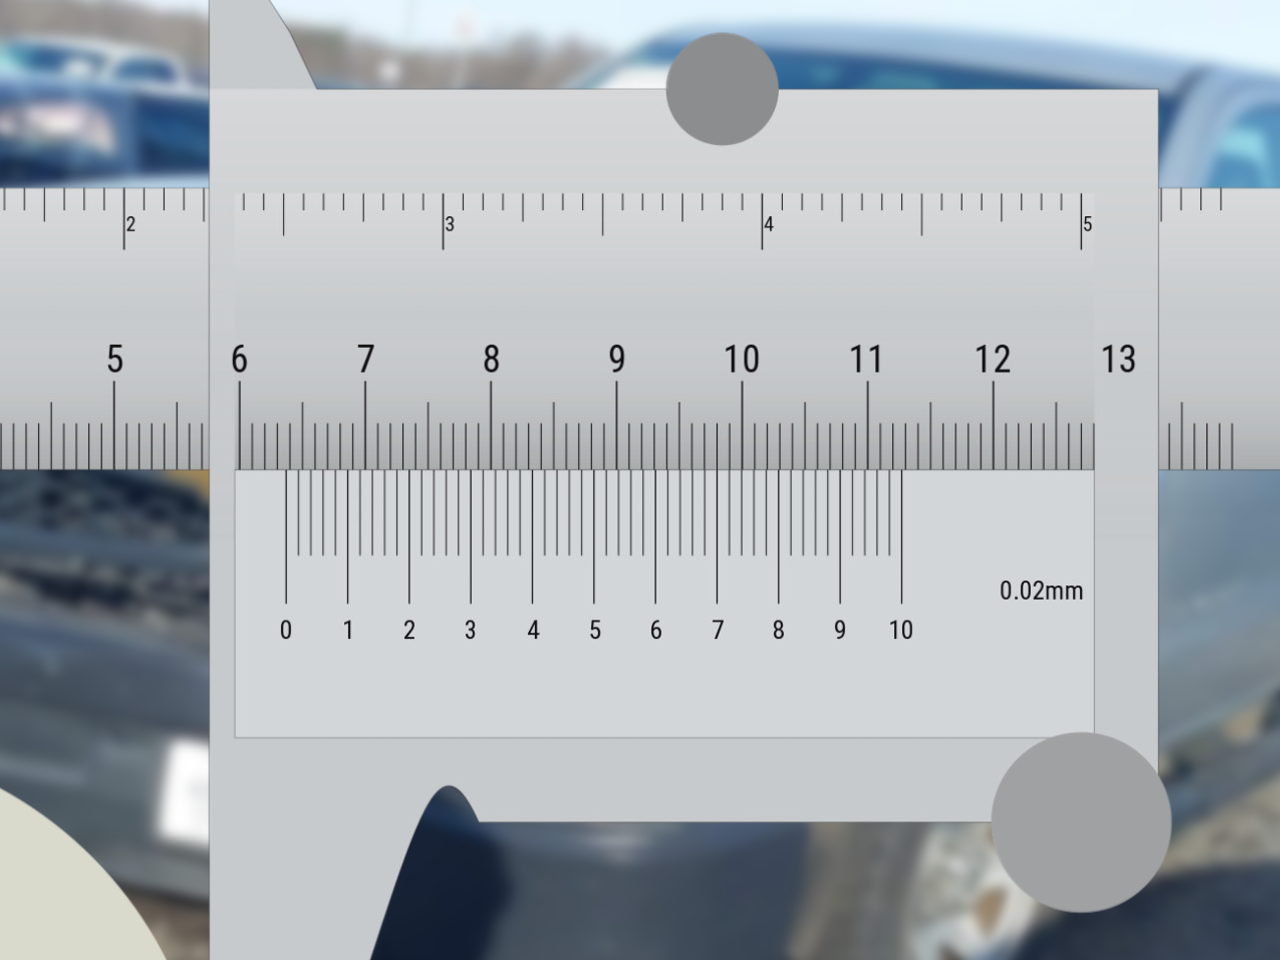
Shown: 63.7; mm
